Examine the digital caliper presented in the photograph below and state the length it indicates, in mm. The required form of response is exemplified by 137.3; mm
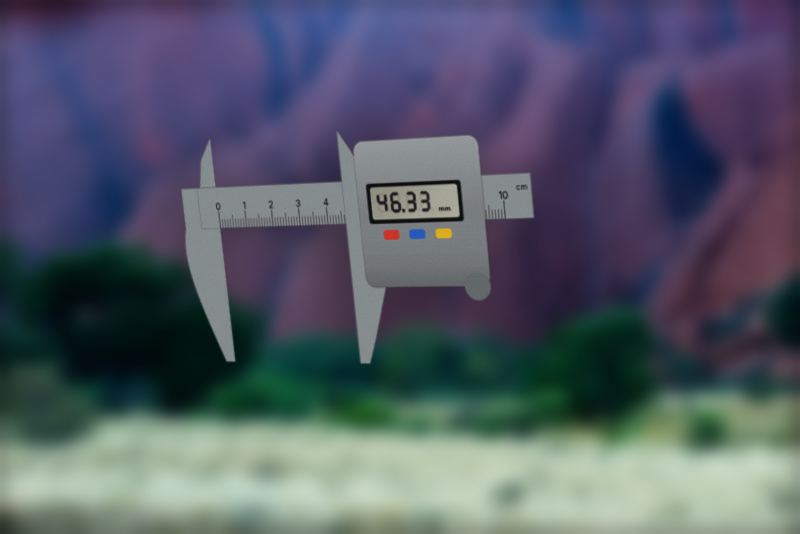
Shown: 46.33; mm
